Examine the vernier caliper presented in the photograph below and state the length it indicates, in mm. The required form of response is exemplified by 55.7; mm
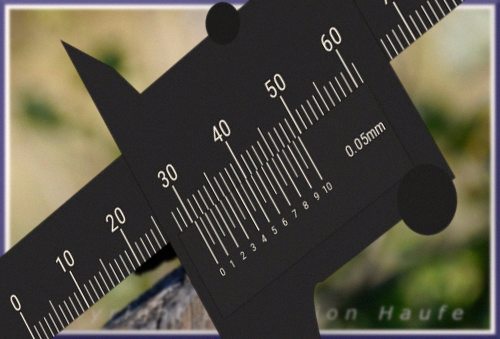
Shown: 30.4; mm
